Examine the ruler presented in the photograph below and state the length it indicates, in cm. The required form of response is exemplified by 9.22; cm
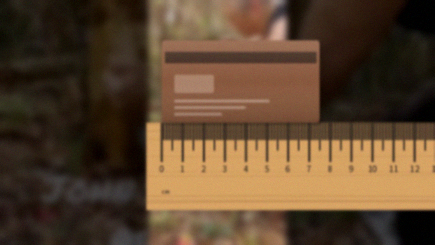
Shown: 7.5; cm
